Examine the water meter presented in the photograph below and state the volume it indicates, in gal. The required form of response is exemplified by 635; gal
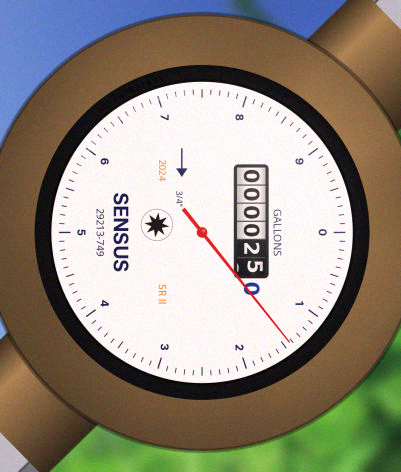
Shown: 251.4; gal
